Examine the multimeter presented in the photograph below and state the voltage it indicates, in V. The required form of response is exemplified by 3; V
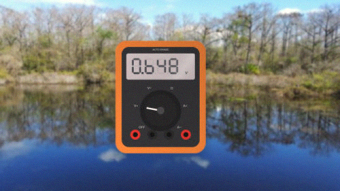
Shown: 0.648; V
